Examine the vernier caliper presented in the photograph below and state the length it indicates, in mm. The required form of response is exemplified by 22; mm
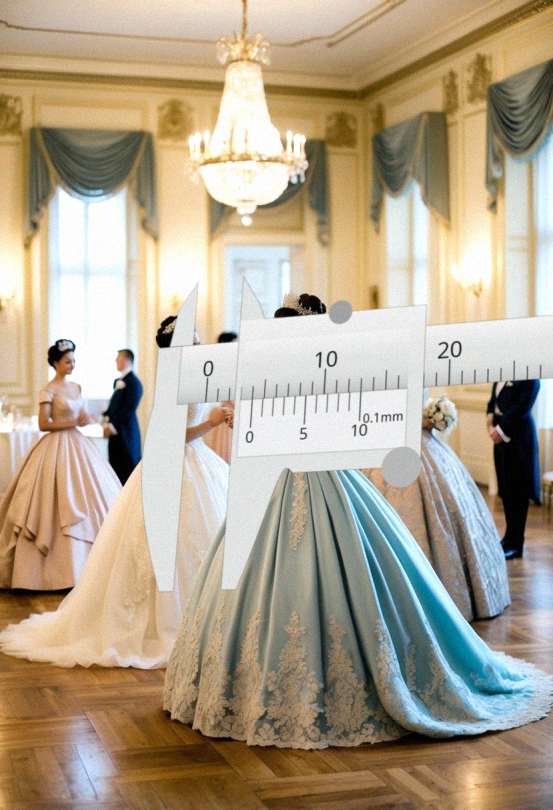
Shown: 4.0; mm
